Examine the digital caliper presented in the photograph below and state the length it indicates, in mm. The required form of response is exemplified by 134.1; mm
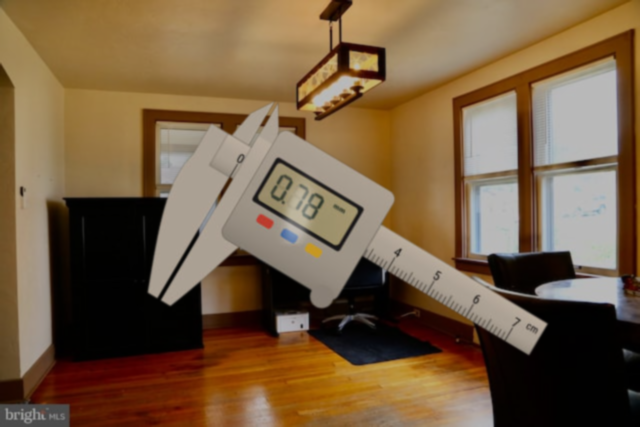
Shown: 0.78; mm
